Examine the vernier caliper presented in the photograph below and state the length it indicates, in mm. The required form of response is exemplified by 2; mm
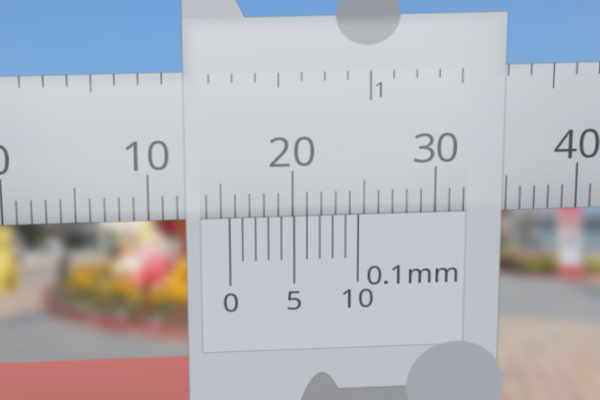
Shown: 15.6; mm
